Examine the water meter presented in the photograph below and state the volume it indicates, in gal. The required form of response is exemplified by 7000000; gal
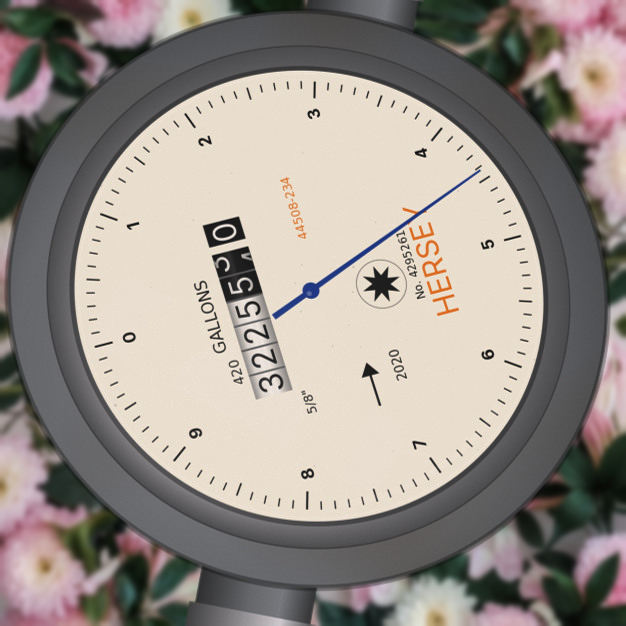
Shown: 3225534.4; gal
